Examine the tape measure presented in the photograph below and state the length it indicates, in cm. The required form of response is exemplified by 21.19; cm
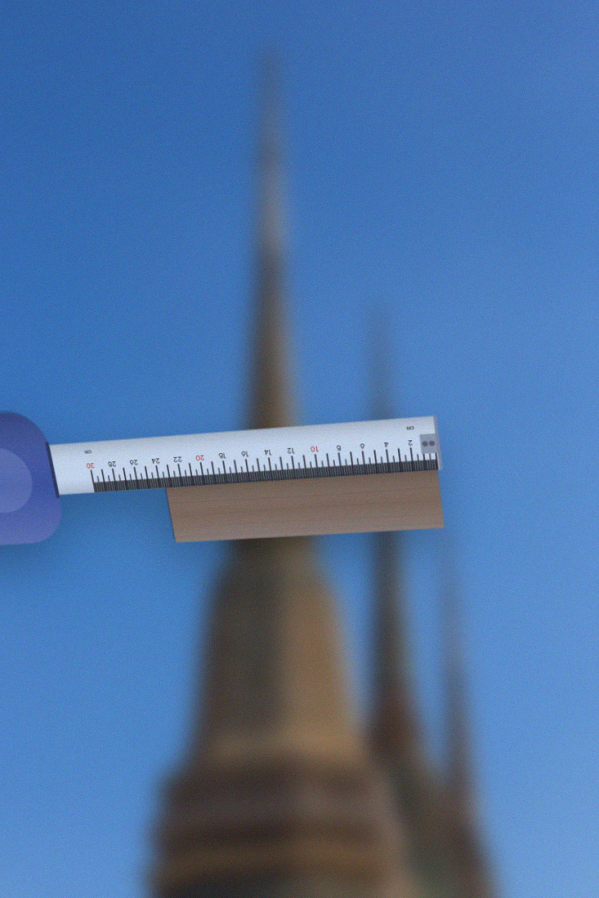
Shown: 23.5; cm
